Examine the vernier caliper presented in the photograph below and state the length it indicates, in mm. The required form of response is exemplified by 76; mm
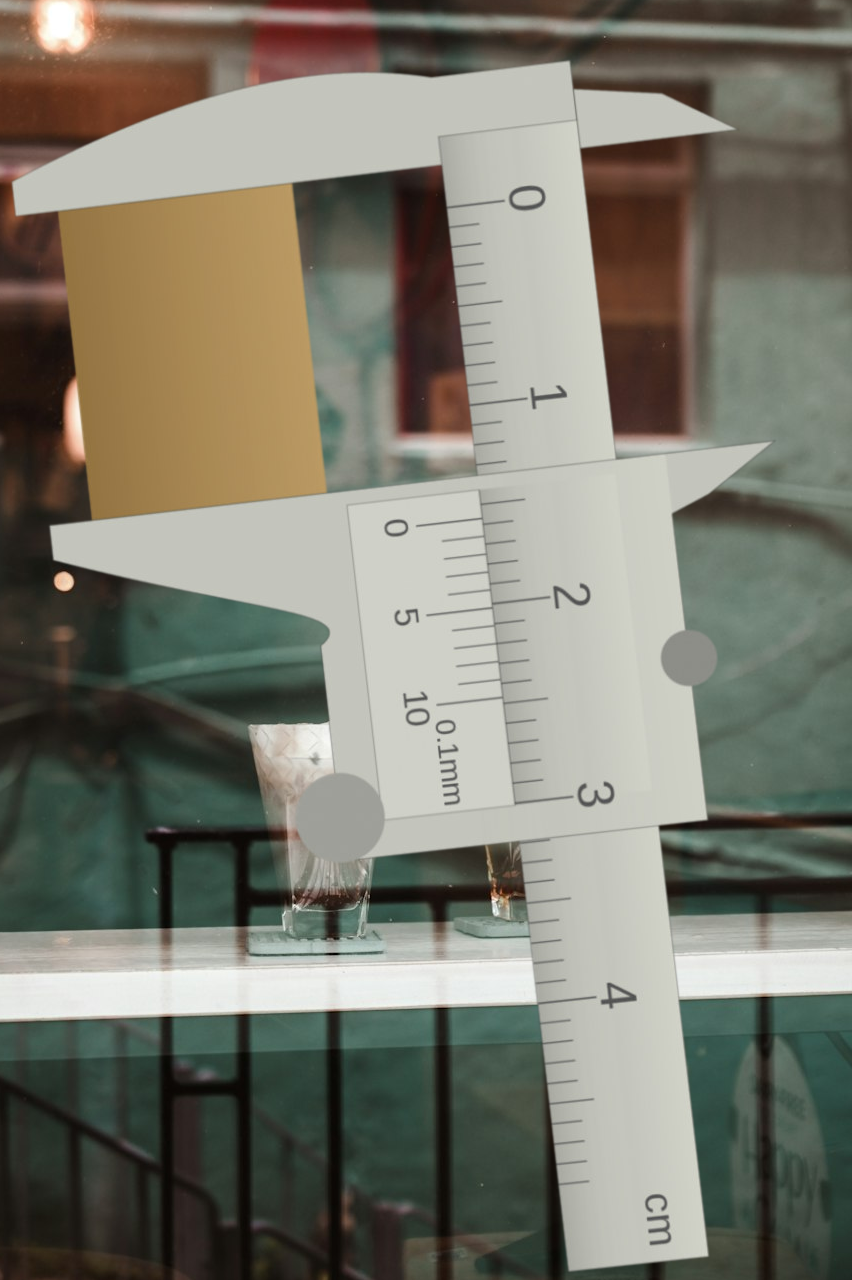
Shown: 15.7; mm
